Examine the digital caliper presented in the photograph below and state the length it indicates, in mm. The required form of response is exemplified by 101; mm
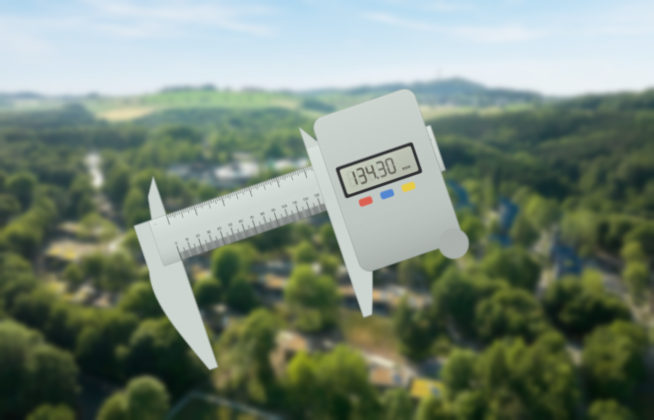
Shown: 134.30; mm
